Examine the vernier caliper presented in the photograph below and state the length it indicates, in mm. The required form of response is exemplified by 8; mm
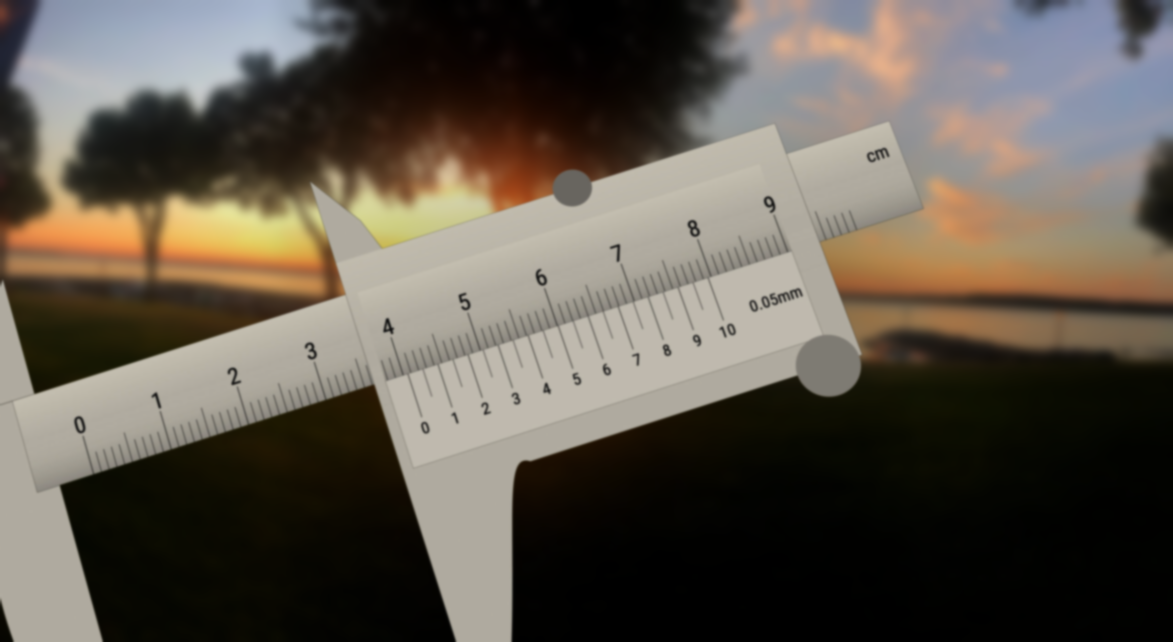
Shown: 40.6; mm
